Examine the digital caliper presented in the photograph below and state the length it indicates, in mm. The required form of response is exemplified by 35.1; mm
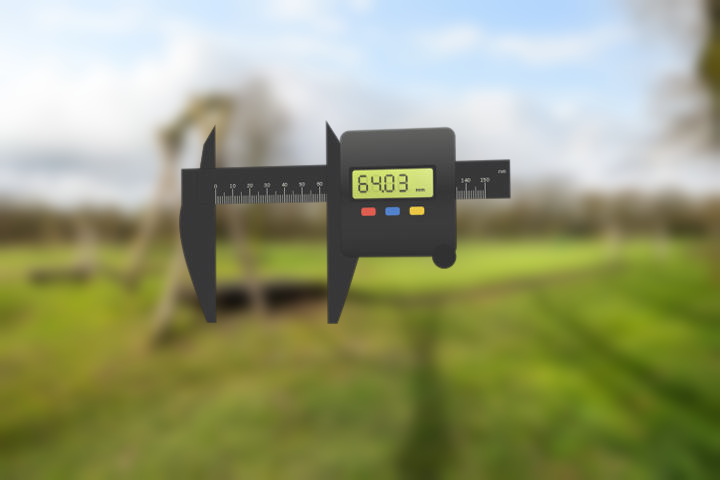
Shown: 64.03; mm
